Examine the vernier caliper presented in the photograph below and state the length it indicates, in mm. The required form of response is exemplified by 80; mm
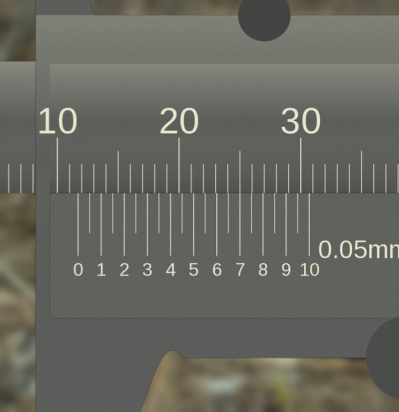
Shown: 11.7; mm
